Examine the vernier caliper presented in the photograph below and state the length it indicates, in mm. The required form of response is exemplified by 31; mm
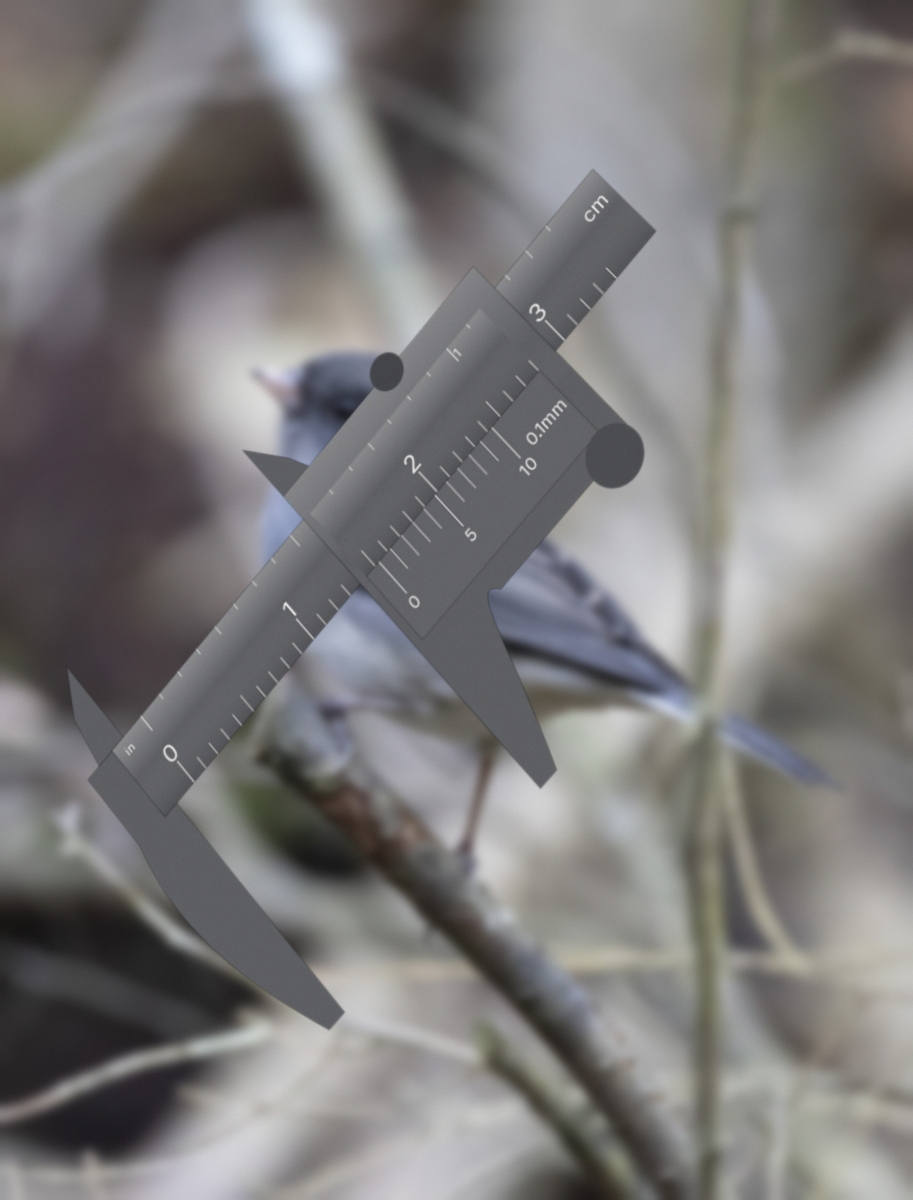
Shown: 15.3; mm
